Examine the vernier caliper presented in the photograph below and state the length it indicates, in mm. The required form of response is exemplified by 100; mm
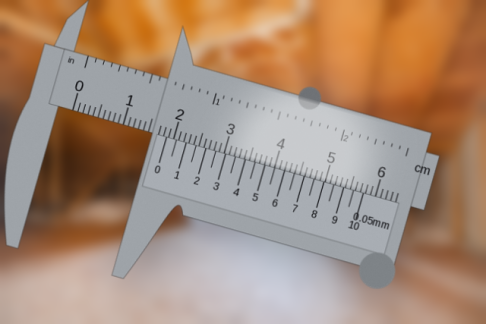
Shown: 18.6; mm
